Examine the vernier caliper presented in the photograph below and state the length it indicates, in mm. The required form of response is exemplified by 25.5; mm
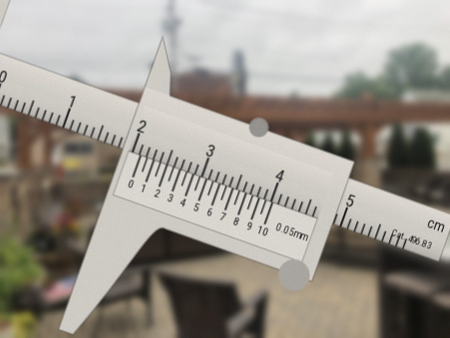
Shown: 21.2; mm
